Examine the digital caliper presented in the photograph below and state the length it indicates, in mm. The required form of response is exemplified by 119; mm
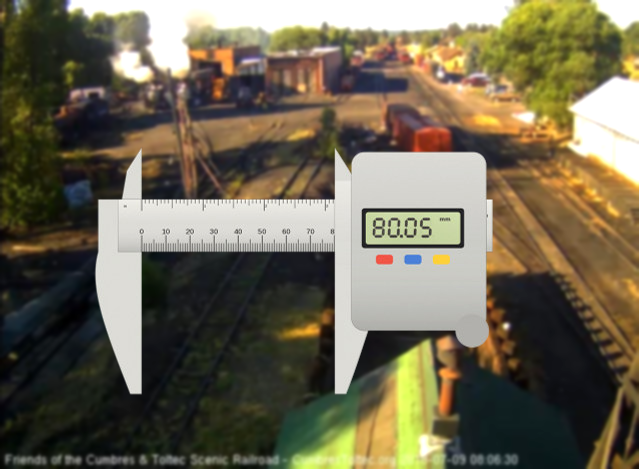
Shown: 80.05; mm
